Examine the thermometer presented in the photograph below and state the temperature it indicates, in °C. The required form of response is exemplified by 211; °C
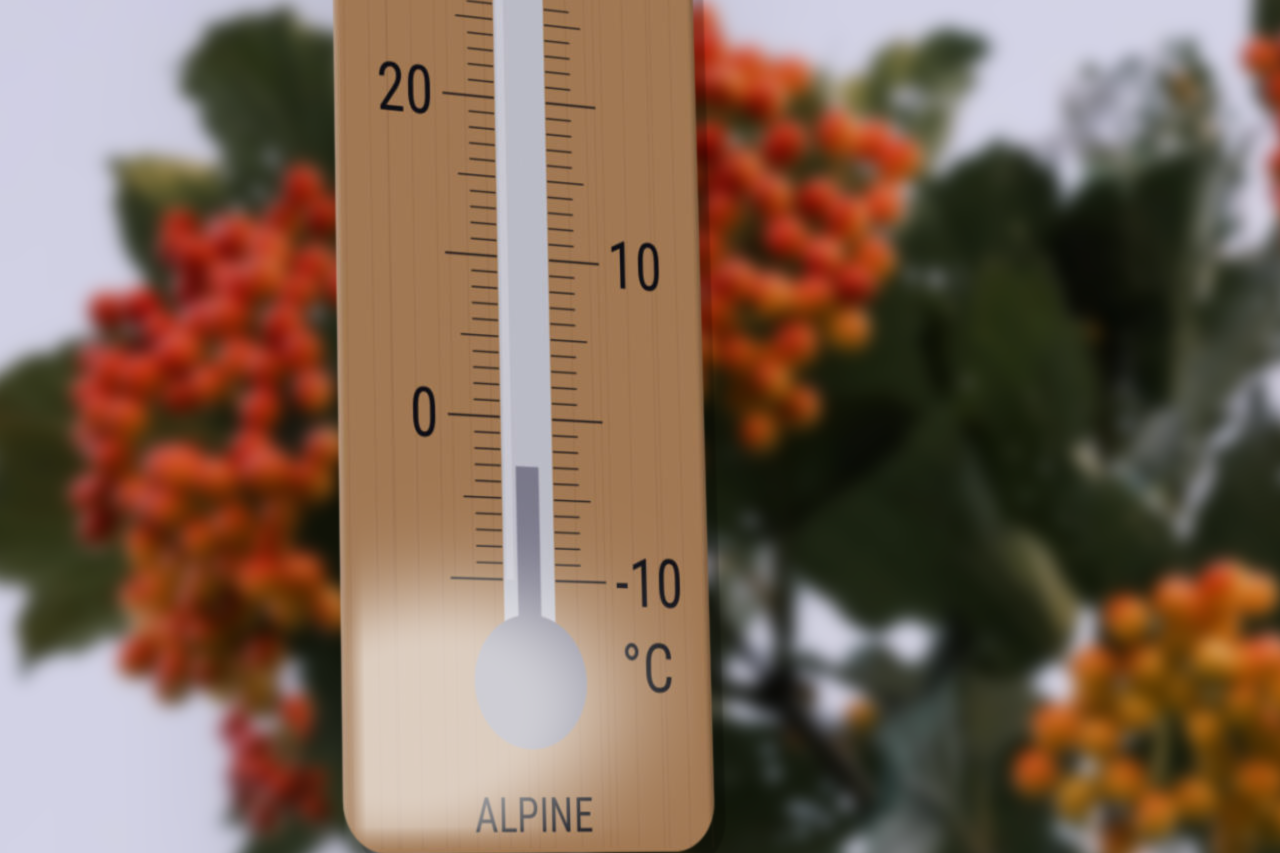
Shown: -3; °C
